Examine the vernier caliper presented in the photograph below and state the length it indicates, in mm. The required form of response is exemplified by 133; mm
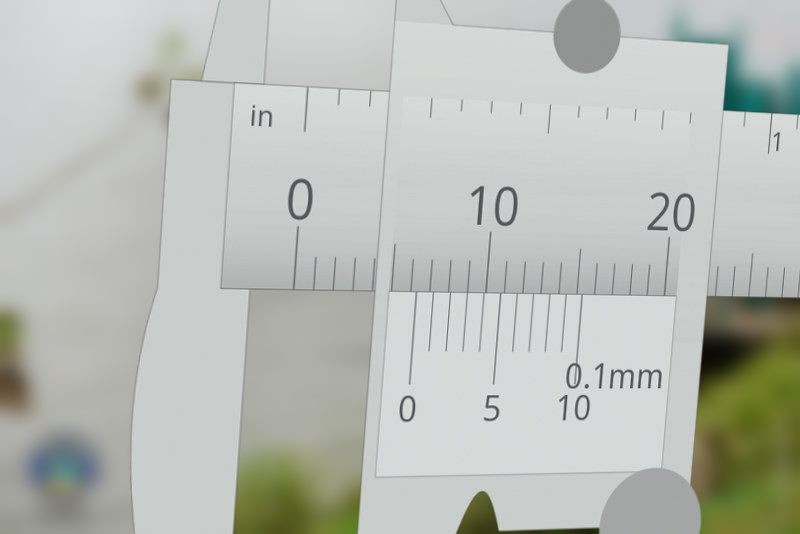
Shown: 6.3; mm
